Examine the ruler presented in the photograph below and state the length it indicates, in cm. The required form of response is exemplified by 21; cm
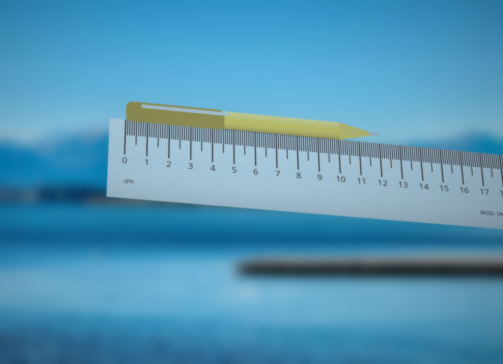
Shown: 12; cm
